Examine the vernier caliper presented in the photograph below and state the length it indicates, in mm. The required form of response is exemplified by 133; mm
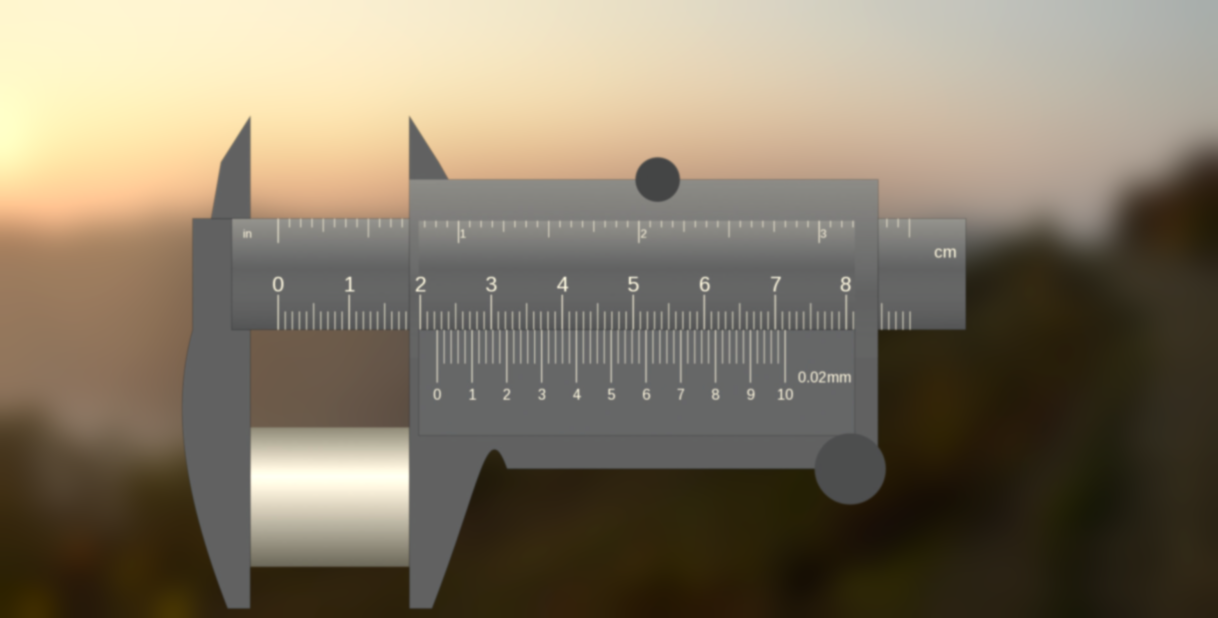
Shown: 22.4; mm
